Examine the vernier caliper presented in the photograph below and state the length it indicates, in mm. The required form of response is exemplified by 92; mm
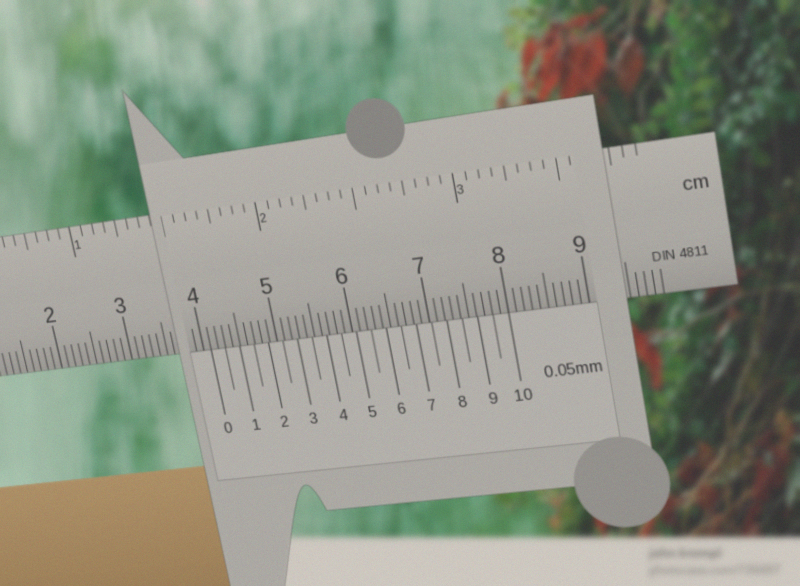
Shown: 41.0; mm
